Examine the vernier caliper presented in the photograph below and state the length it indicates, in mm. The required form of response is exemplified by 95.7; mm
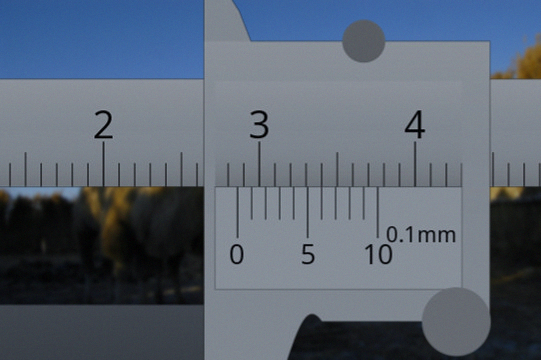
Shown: 28.6; mm
